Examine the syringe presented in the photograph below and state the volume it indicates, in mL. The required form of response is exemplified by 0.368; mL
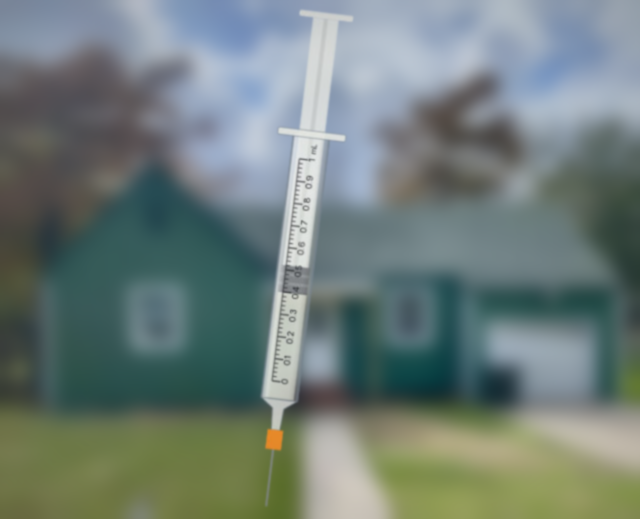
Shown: 0.4; mL
